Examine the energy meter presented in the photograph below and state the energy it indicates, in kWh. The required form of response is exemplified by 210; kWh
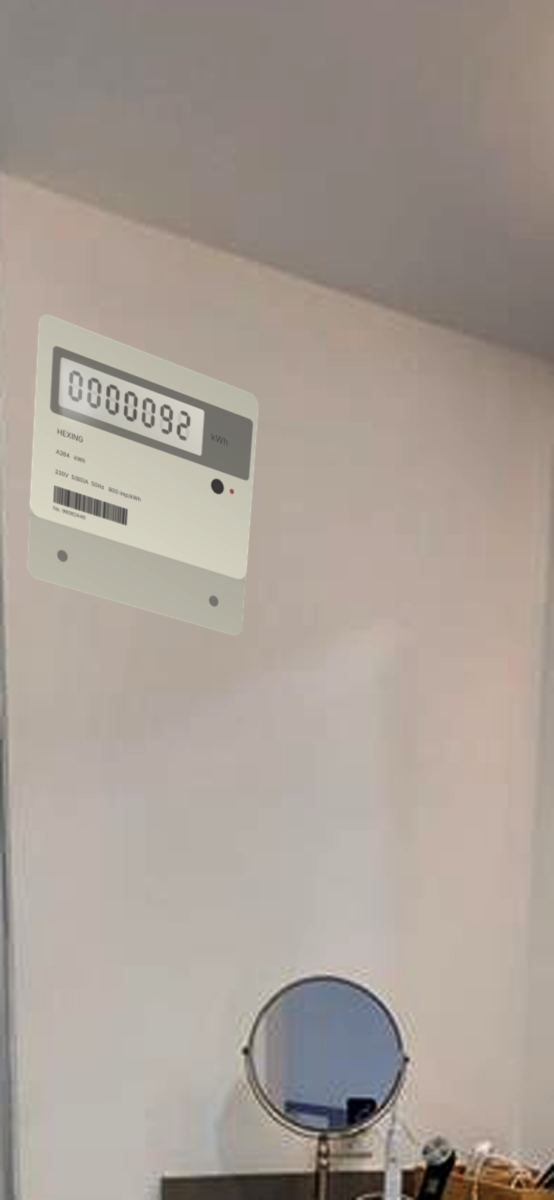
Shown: 92; kWh
